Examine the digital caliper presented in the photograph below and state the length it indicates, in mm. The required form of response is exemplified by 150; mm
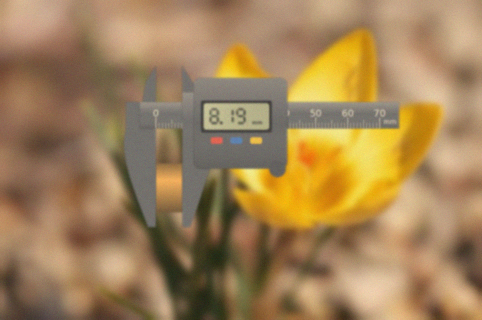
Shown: 8.19; mm
